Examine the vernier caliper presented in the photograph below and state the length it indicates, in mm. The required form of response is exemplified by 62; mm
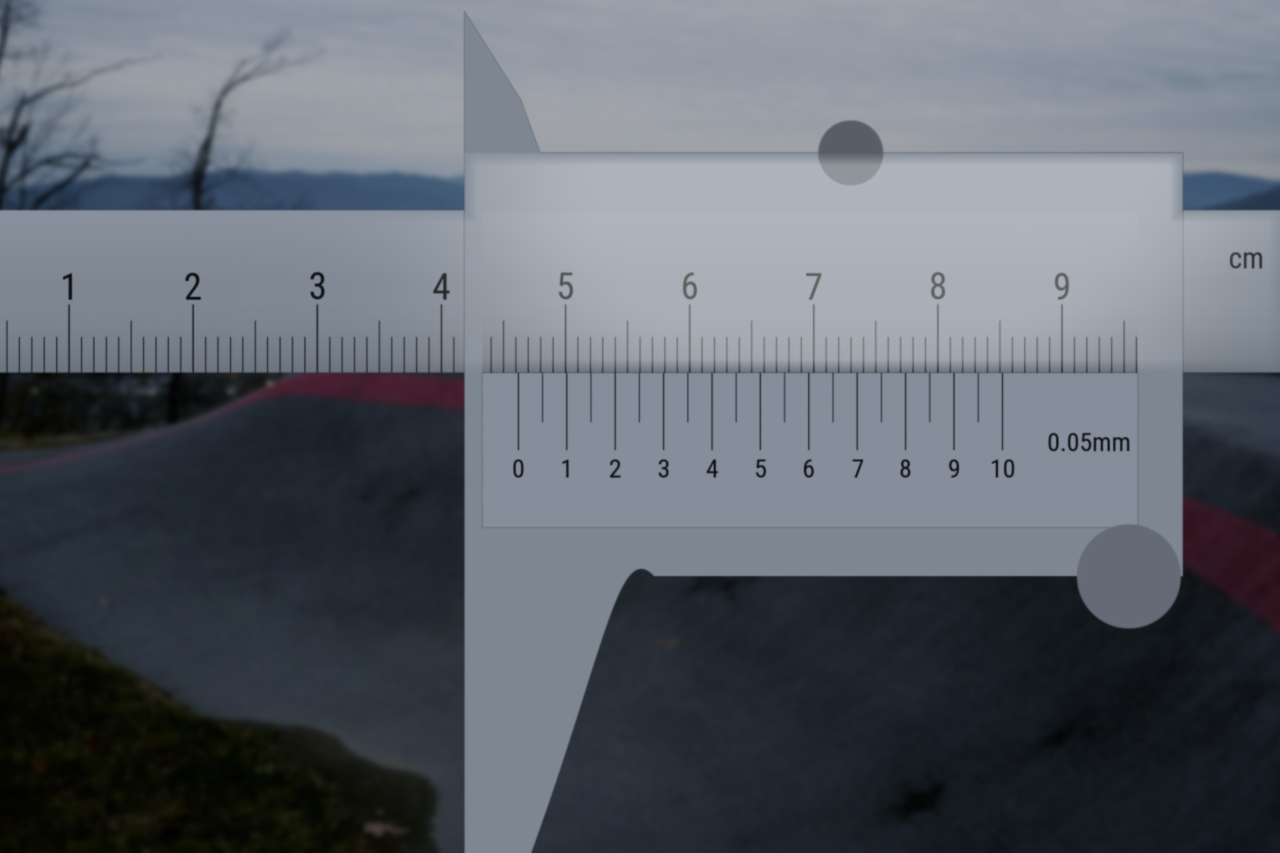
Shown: 46.2; mm
